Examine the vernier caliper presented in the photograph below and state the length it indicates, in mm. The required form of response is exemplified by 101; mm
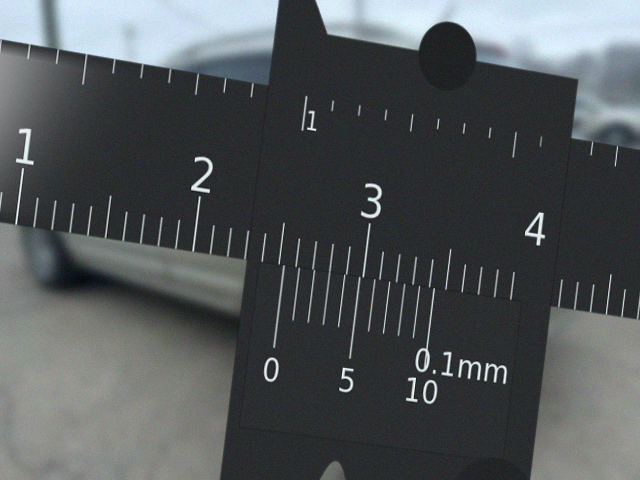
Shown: 25.3; mm
